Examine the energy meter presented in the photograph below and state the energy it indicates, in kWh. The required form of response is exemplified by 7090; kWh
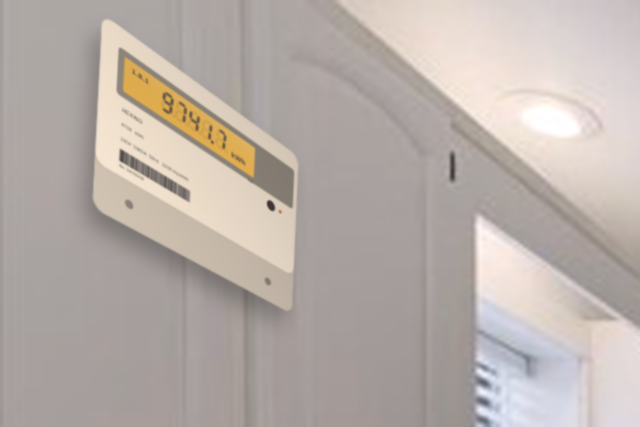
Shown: 9741.7; kWh
